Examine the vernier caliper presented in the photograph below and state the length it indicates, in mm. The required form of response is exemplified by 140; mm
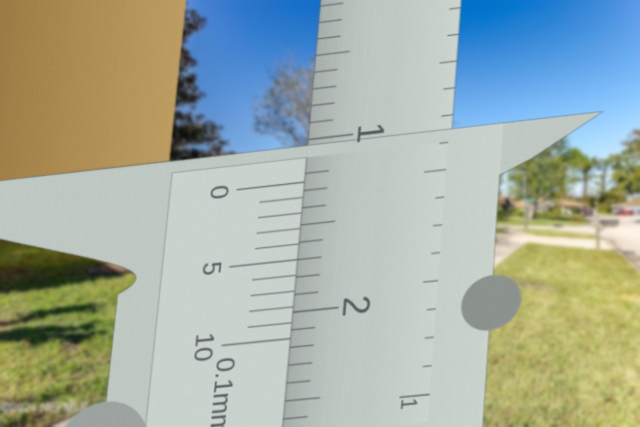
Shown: 12.5; mm
